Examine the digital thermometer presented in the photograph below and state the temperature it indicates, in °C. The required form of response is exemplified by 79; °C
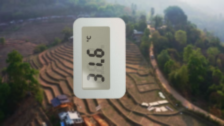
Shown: 31.6; °C
